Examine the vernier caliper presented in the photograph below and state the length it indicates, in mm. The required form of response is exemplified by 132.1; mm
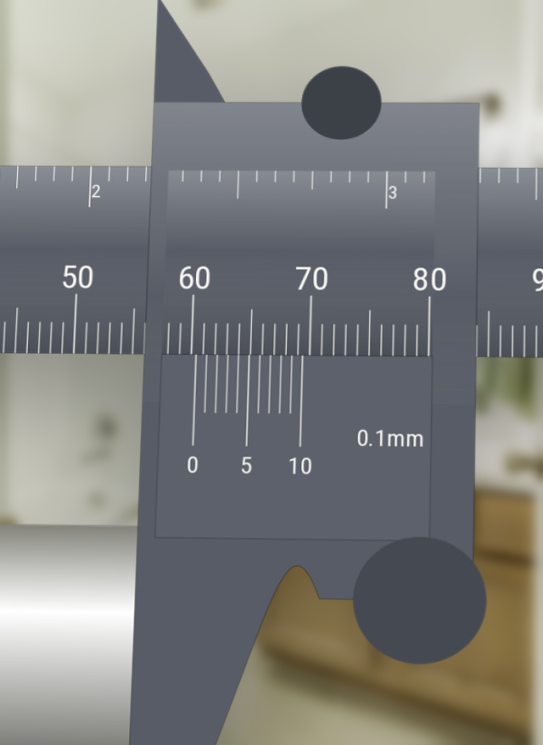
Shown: 60.4; mm
